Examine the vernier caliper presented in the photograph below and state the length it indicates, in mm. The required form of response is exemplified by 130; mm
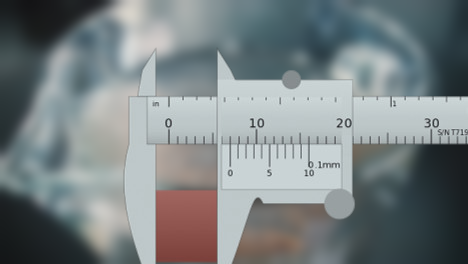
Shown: 7.0; mm
